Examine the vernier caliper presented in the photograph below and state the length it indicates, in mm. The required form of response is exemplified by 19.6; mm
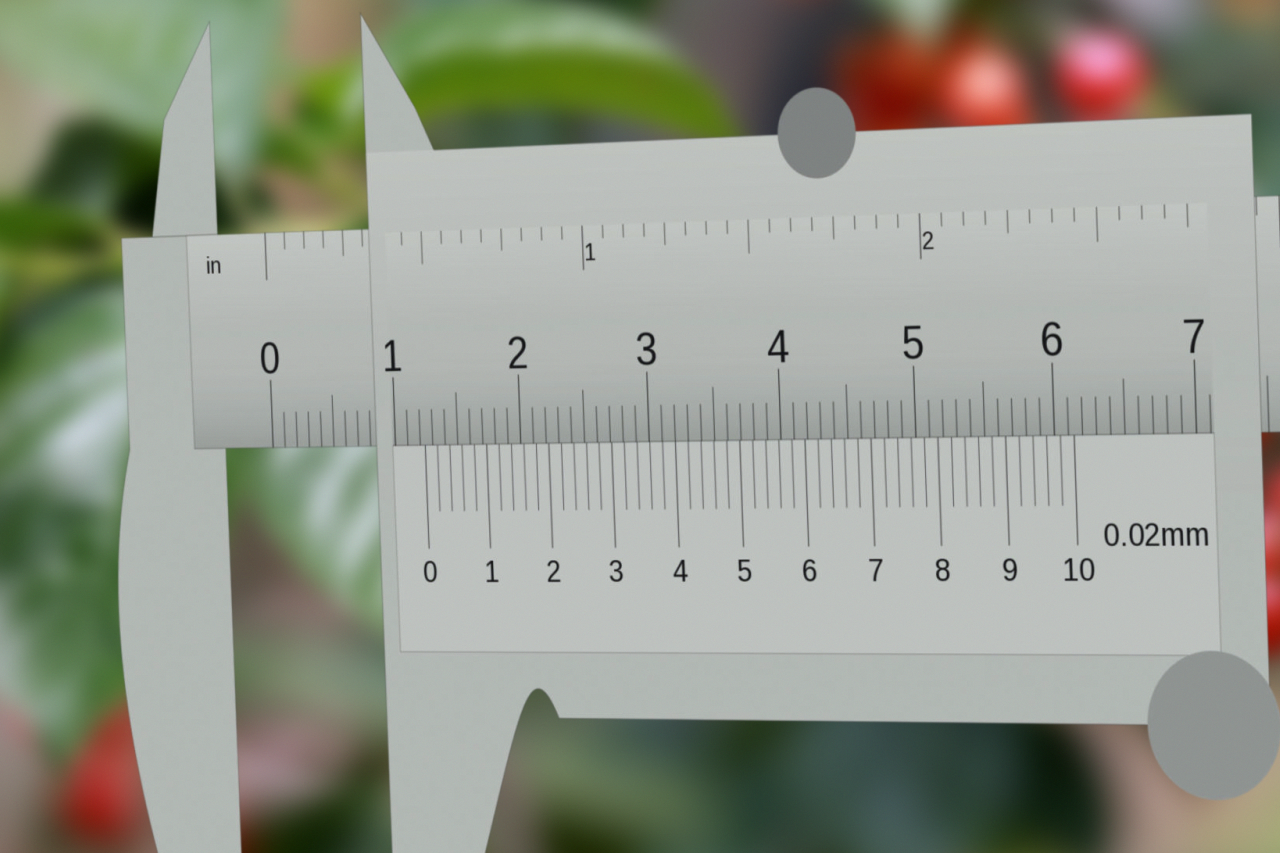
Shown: 12.4; mm
